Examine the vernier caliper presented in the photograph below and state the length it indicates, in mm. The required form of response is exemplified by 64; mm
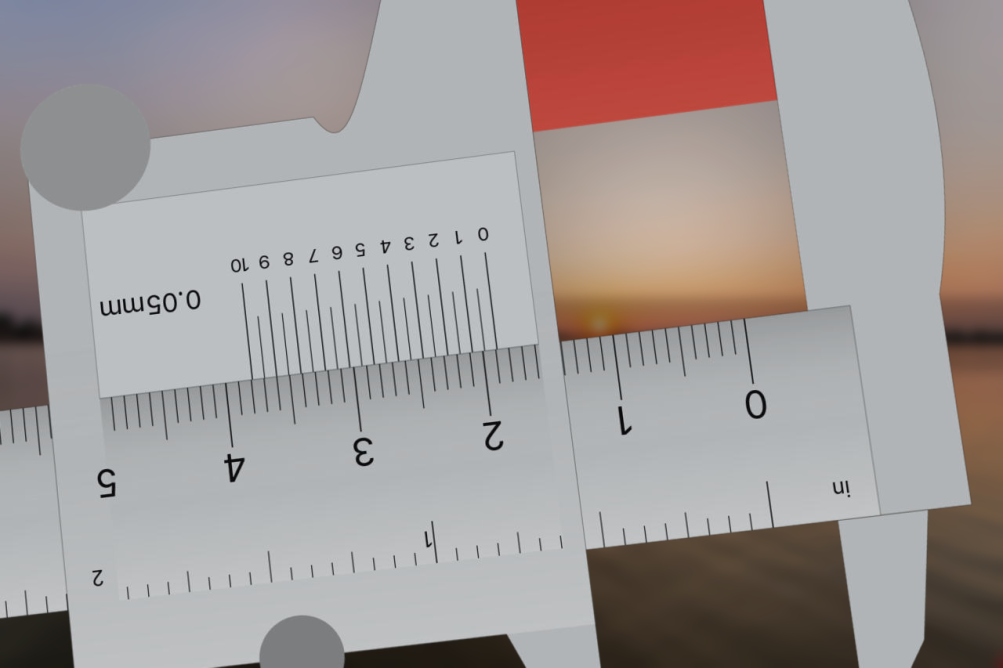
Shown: 18.9; mm
